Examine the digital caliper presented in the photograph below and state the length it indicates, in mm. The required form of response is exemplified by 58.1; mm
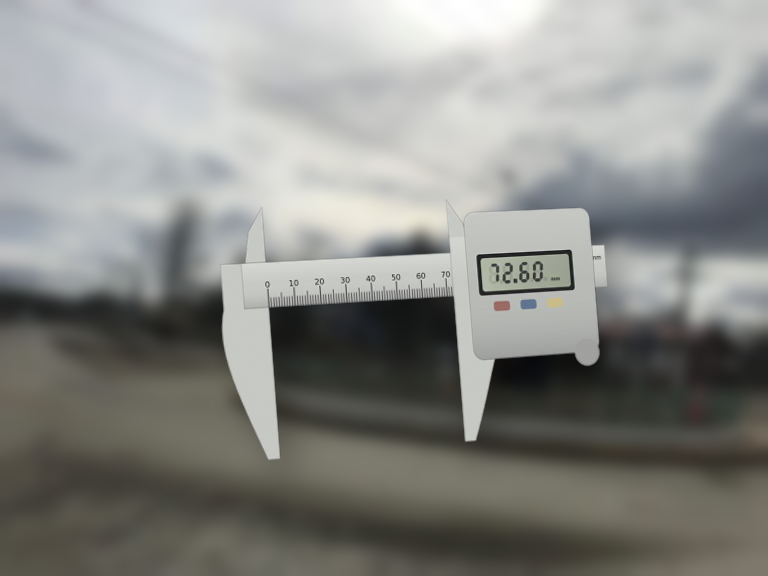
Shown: 72.60; mm
